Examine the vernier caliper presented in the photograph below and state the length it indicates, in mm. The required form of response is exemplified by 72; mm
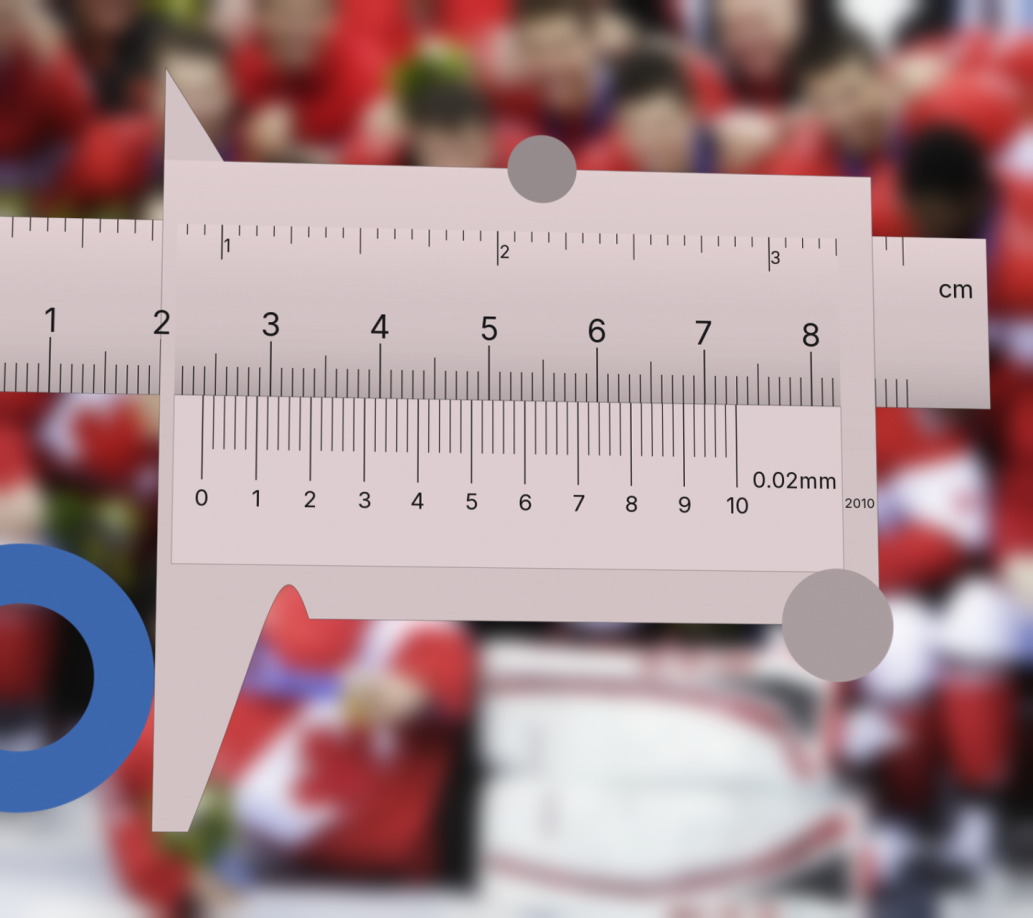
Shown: 23.9; mm
